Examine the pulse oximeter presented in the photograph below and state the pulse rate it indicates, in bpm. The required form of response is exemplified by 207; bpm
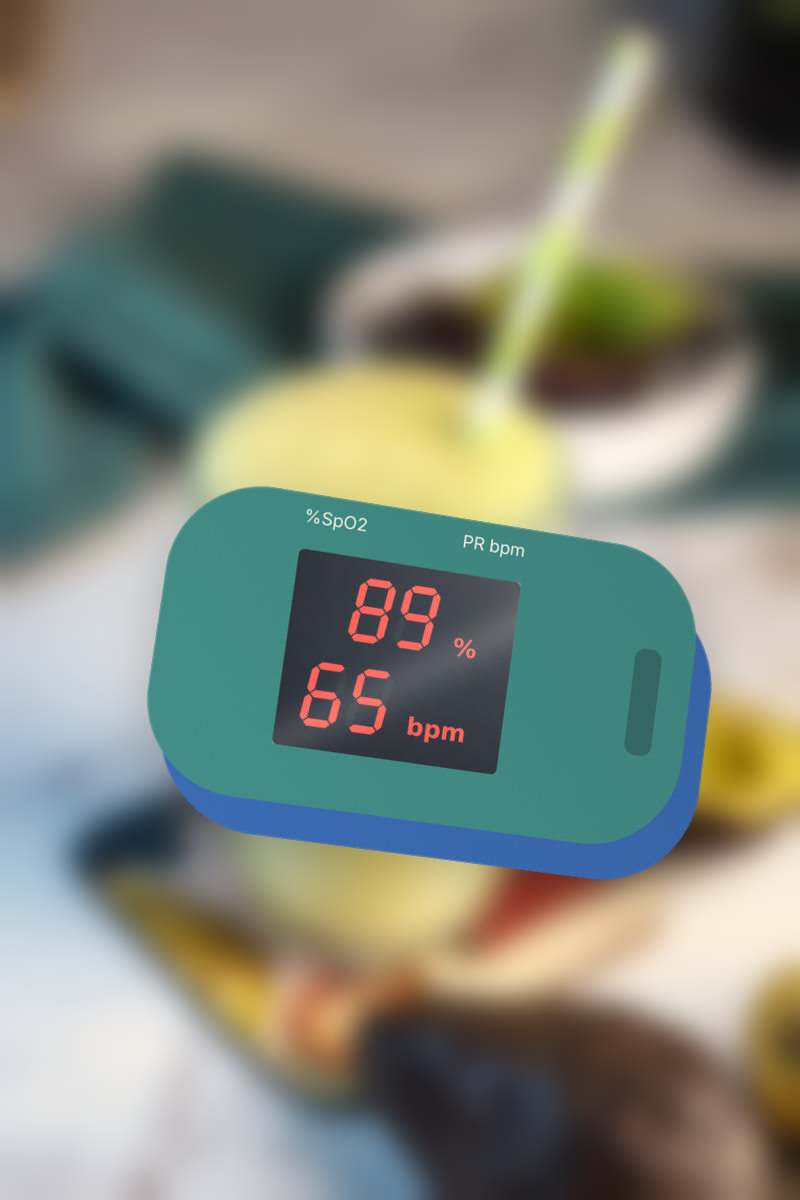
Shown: 65; bpm
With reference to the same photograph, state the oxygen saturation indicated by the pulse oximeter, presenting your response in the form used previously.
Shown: 89; %
